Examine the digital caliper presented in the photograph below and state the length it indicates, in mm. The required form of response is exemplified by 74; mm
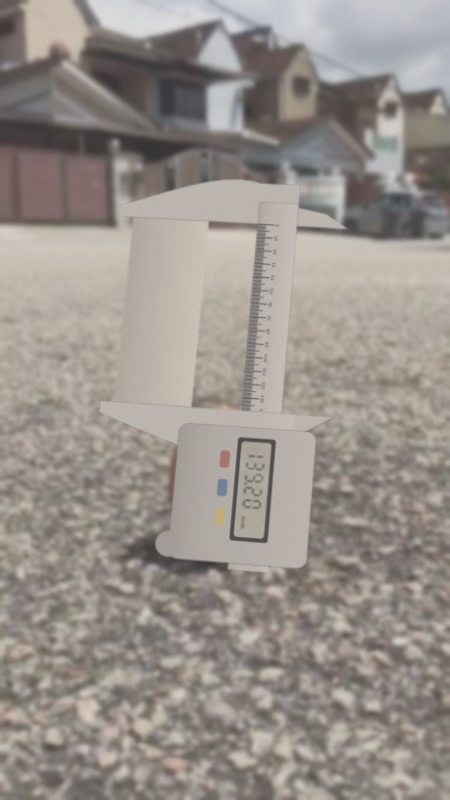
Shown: 139.20; mm
